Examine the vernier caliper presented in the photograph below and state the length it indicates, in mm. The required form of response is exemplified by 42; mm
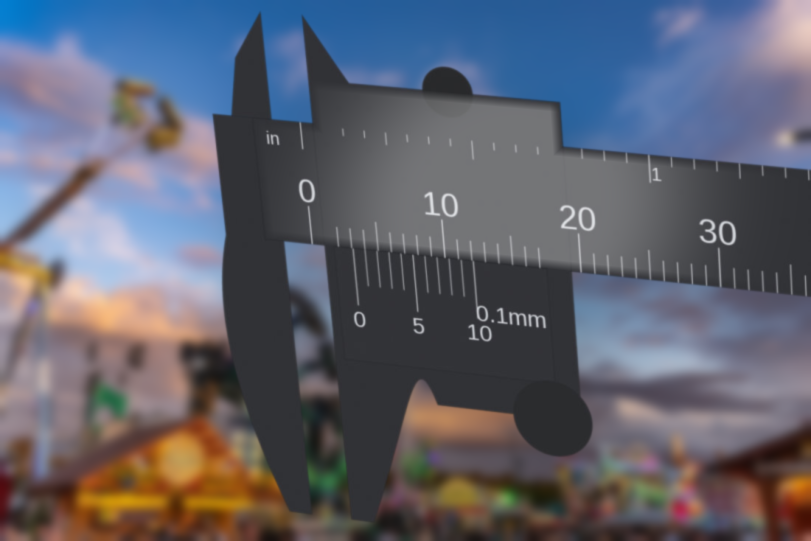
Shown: 3.1; mm
